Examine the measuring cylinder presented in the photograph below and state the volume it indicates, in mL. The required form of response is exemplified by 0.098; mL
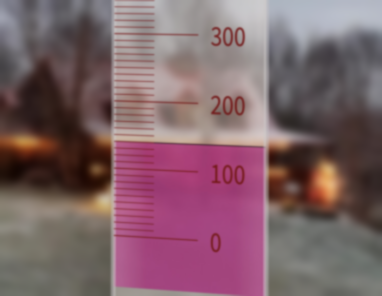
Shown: 140; mL
